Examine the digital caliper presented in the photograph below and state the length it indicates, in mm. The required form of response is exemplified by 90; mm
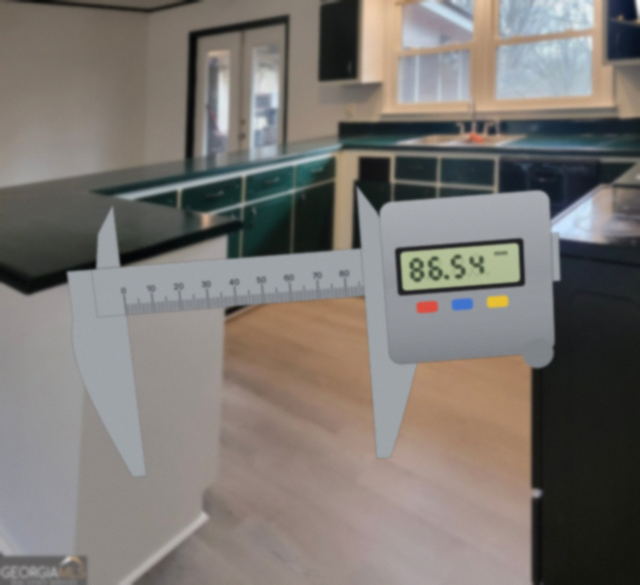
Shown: 86.54; mm
